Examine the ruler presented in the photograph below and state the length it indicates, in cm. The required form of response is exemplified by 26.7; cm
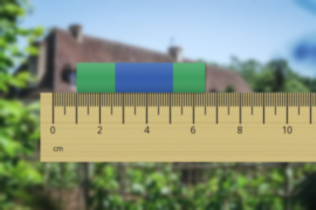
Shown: 5.5; cm
